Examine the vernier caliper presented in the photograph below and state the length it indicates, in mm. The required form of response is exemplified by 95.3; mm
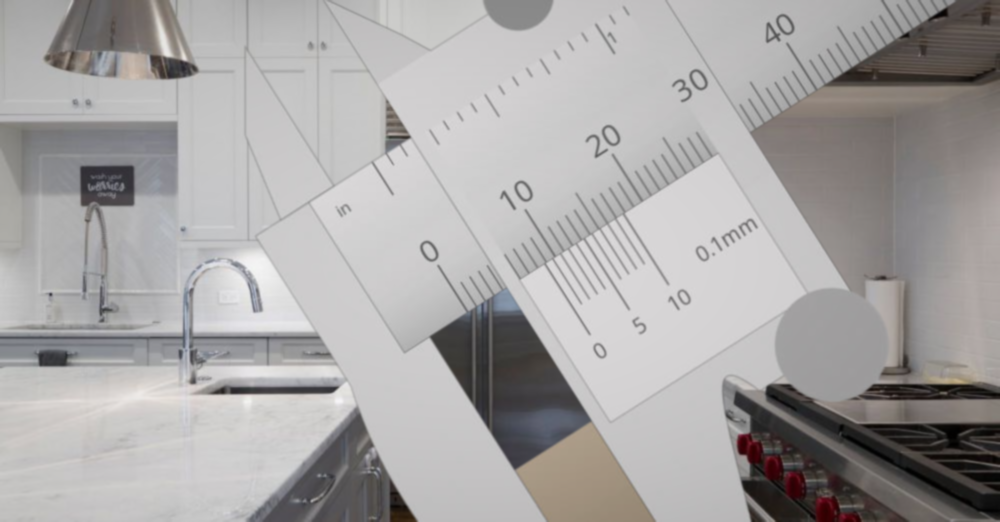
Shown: 8.8; mm
